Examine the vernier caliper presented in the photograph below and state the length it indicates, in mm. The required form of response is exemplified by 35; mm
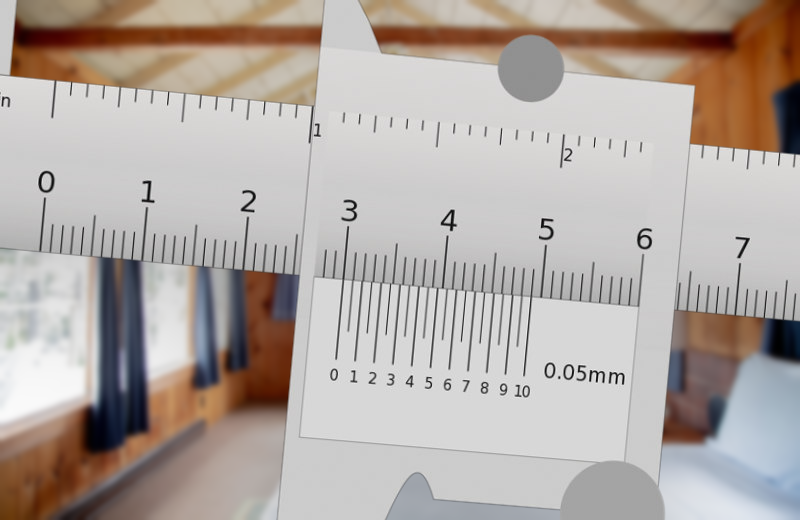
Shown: 30.0; mm
